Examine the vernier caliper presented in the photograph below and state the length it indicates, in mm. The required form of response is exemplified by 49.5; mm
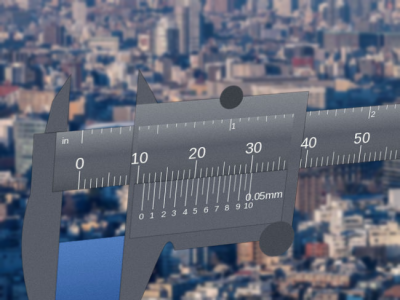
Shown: 11.2; mm
